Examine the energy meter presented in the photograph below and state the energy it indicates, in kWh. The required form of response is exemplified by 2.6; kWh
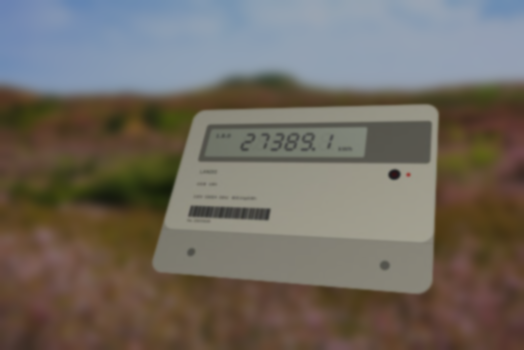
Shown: 27389.1; kWh
